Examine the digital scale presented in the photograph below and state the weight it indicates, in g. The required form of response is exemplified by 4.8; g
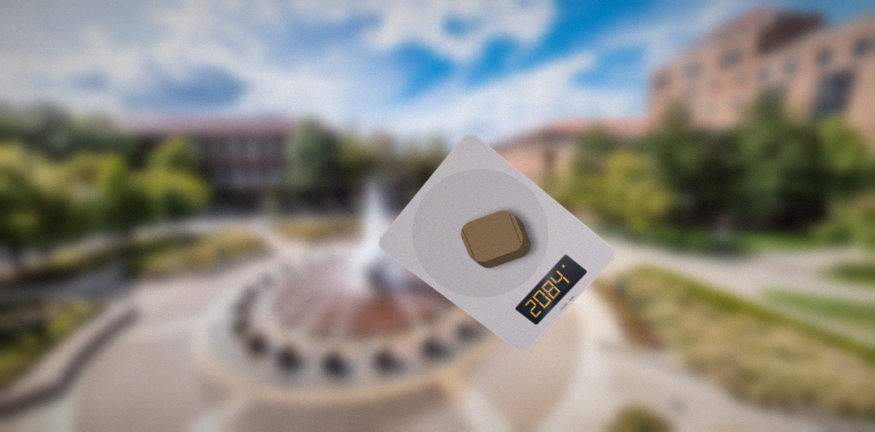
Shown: 2084; g
